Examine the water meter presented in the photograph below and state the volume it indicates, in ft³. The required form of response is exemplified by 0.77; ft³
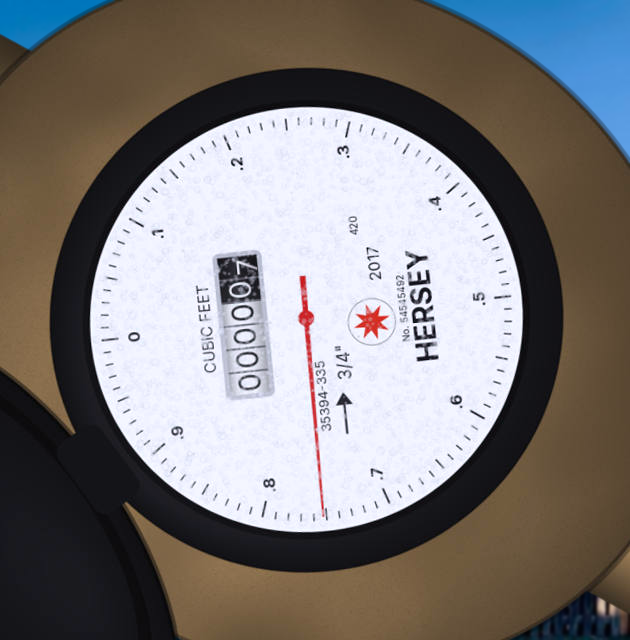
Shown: 6.75; ft³
